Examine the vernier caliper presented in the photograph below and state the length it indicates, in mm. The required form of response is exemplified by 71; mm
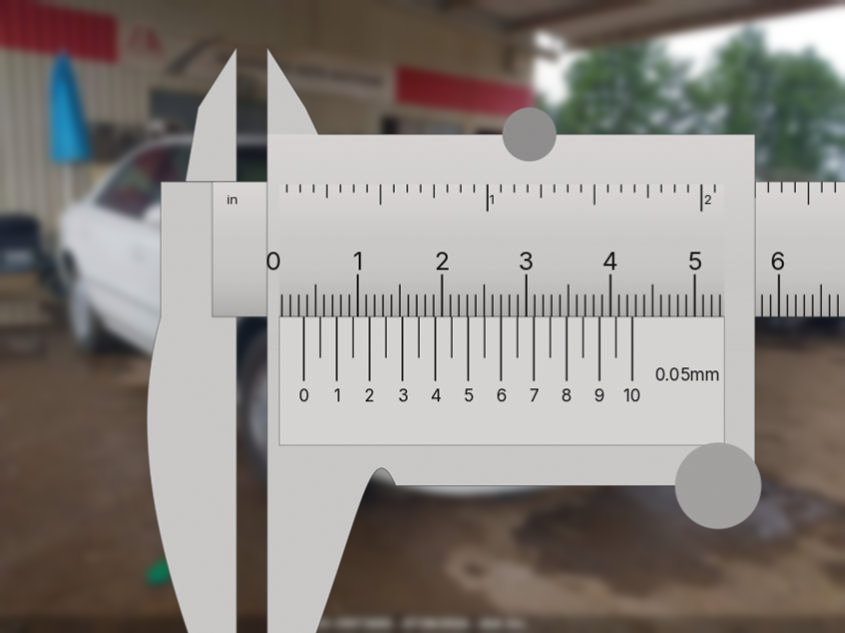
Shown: 3.6; mm
